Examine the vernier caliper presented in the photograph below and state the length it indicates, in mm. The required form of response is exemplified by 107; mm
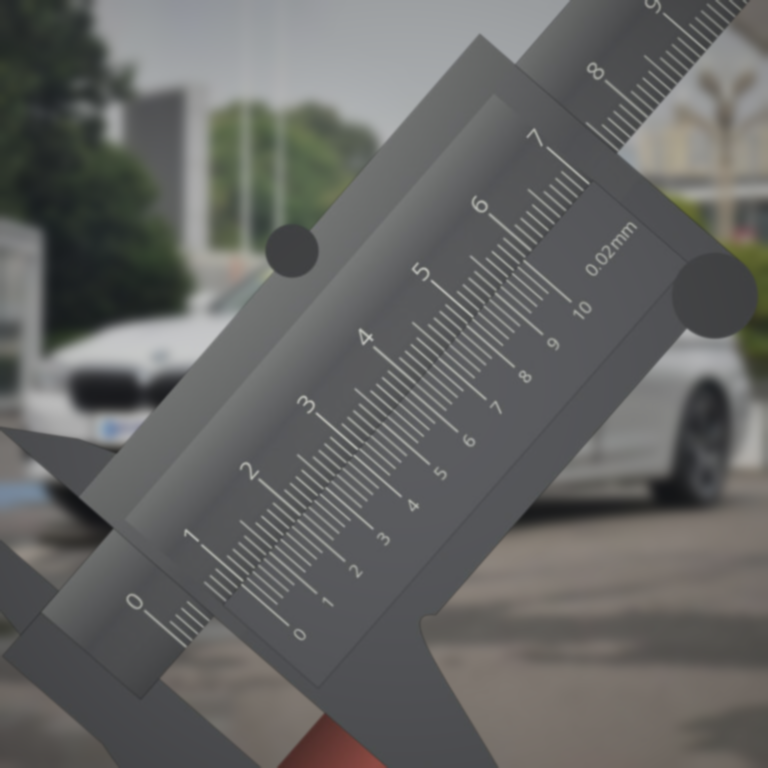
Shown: 9.6; mm
